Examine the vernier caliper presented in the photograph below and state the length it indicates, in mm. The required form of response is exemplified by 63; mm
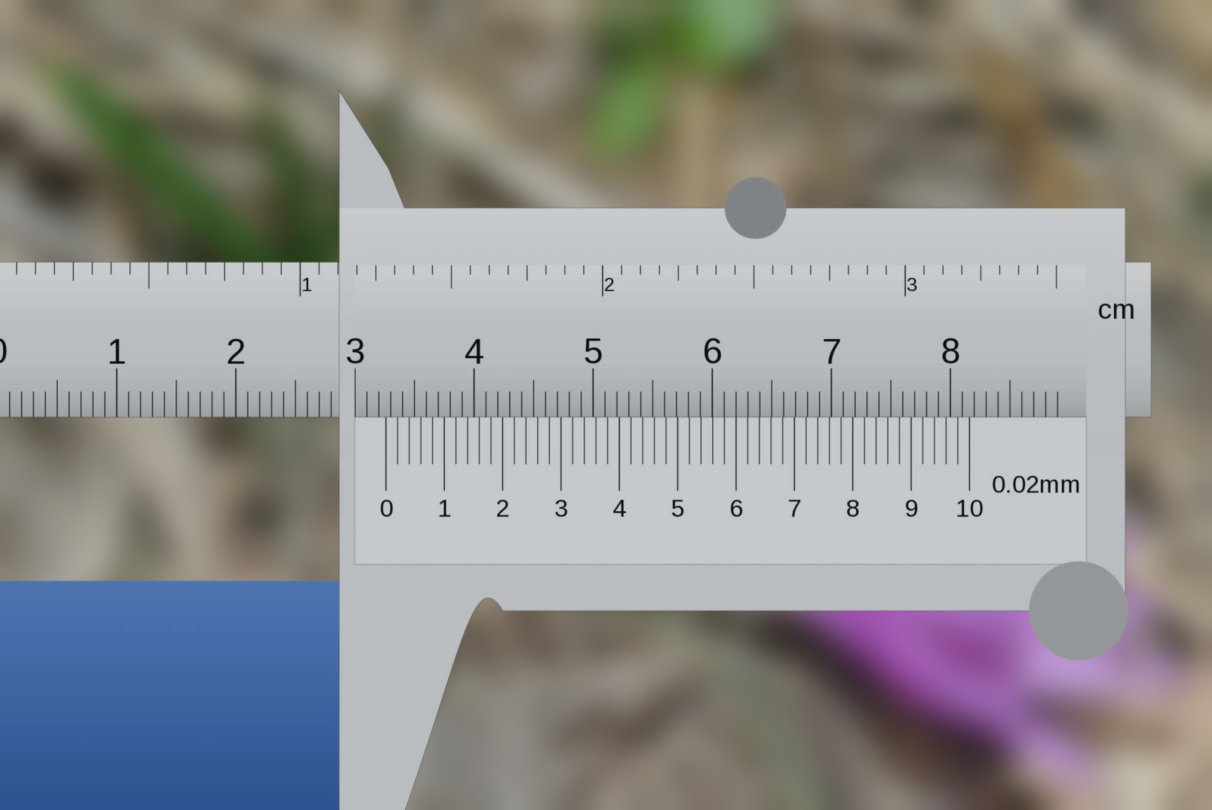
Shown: 32.6; mm
